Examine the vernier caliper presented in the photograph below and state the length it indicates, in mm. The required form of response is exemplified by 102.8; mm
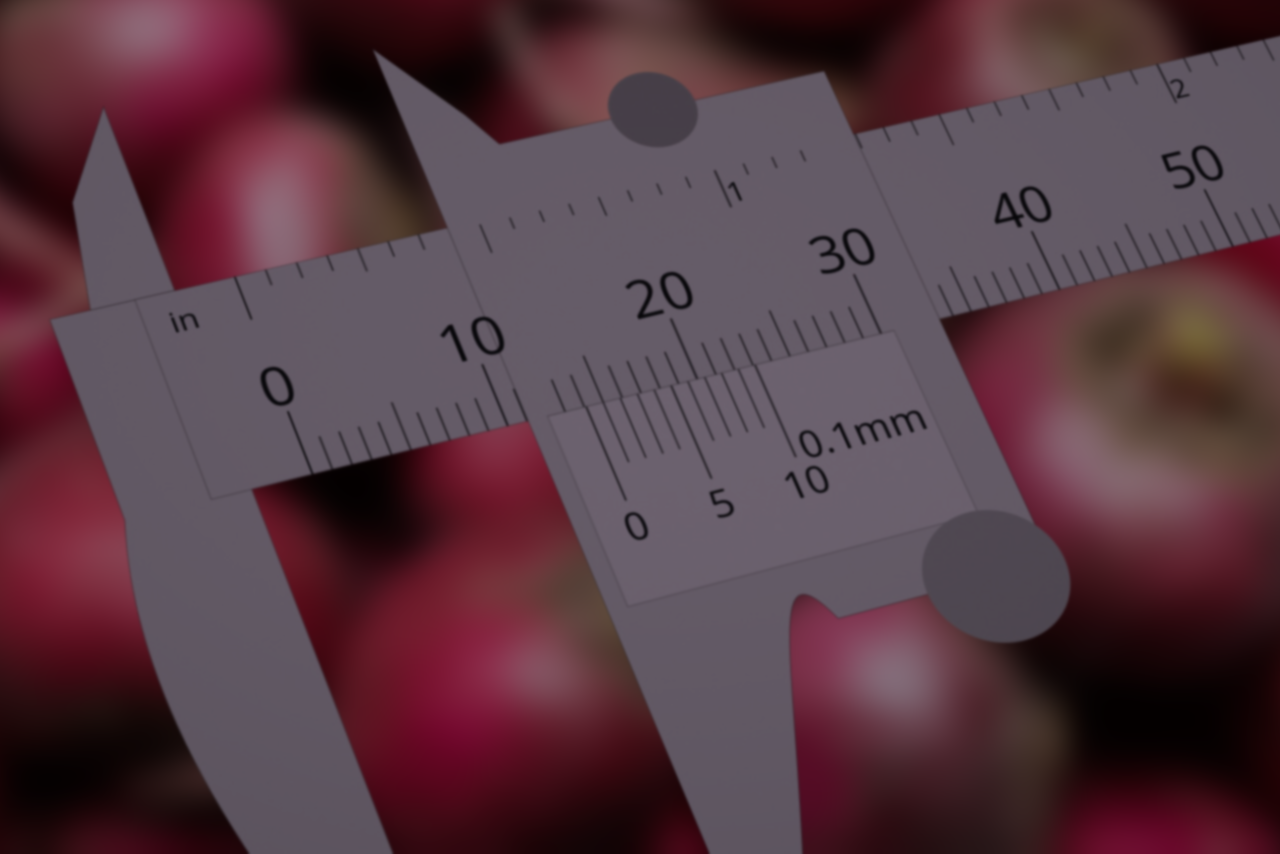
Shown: 14.1; mm
